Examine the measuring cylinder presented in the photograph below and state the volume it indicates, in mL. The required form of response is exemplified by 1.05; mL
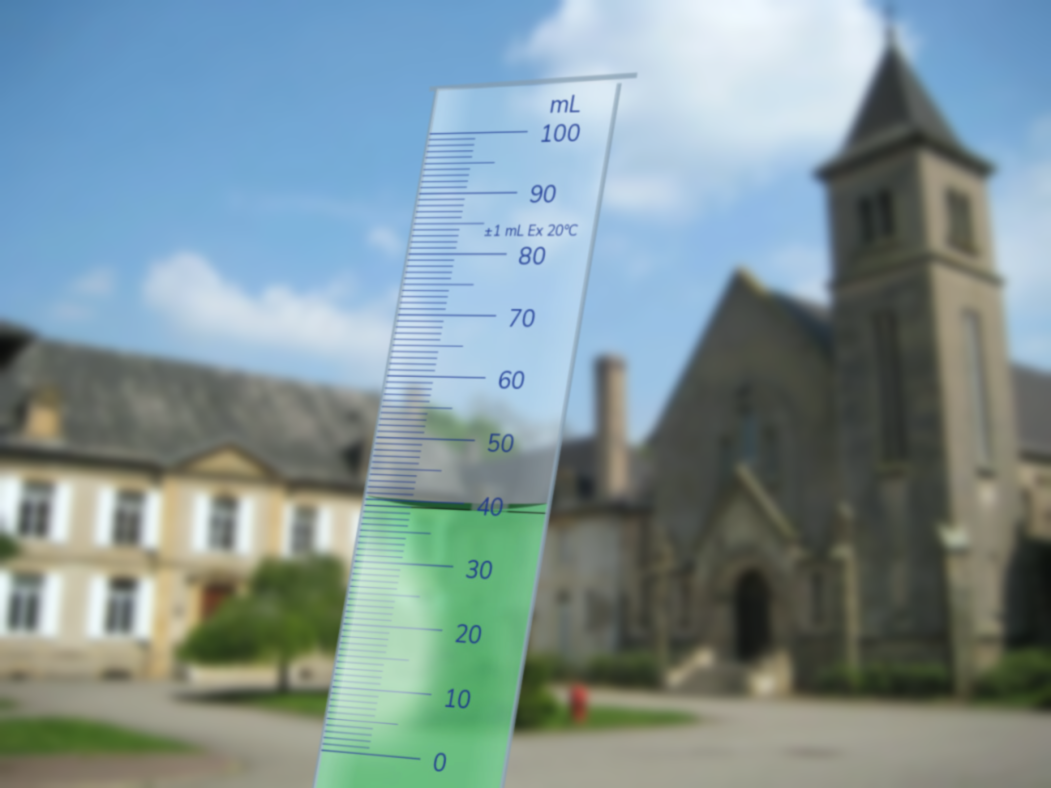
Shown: 39; mL
